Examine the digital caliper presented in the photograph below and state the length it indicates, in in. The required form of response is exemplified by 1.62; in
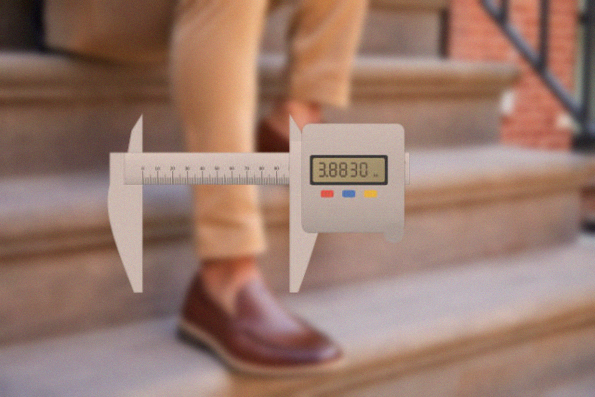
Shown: 3.8830; in
